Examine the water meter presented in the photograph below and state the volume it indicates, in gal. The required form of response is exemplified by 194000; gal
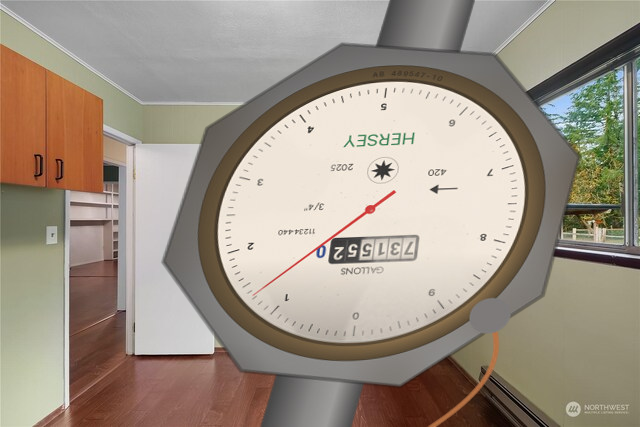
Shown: 7315521.3; gal
